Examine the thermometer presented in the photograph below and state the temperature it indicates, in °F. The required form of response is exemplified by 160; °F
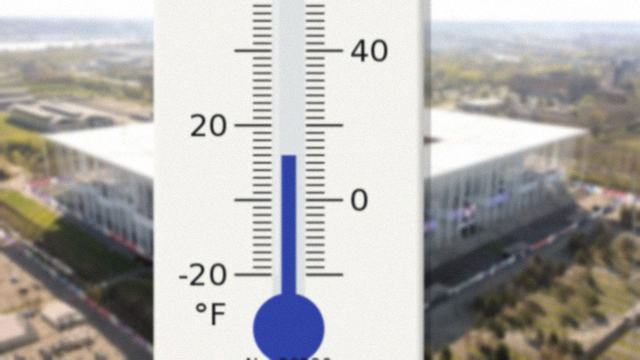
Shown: 12; °F
